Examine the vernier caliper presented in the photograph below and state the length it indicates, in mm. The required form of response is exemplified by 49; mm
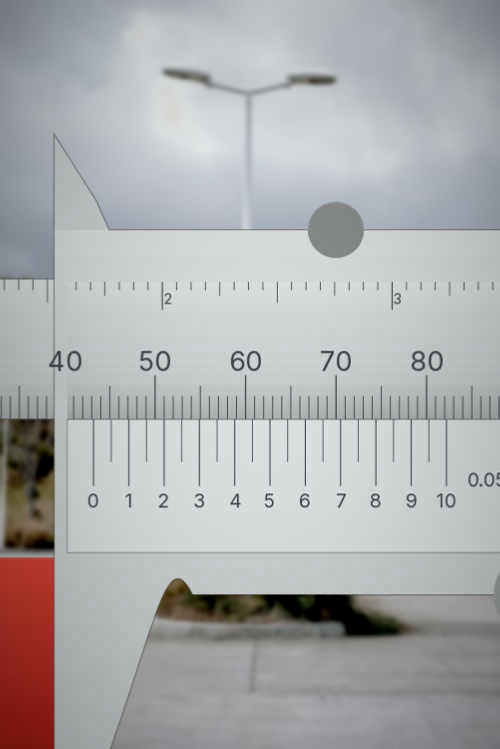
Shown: 43.2; mm
